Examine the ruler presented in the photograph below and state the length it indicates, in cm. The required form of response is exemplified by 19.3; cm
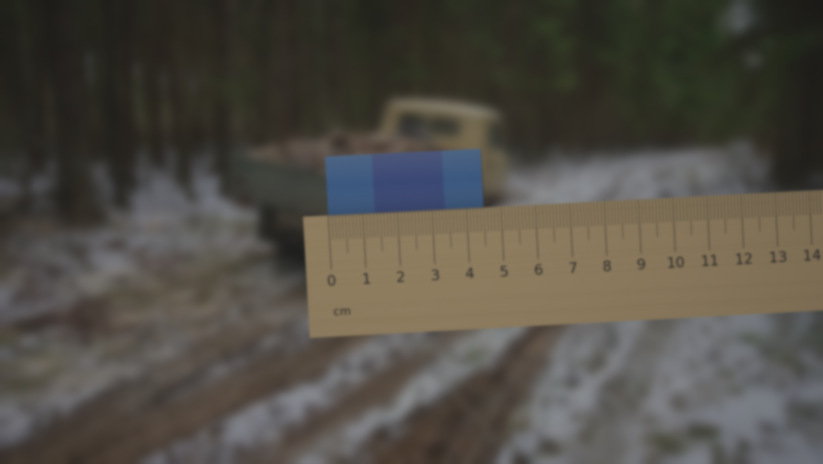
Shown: 4.5; cm
